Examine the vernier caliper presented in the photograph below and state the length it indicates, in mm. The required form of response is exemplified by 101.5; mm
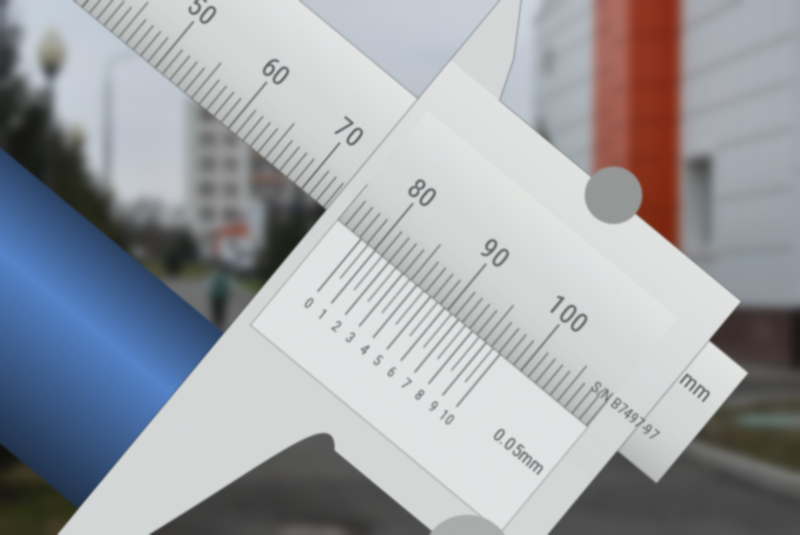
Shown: 78.2; mm
